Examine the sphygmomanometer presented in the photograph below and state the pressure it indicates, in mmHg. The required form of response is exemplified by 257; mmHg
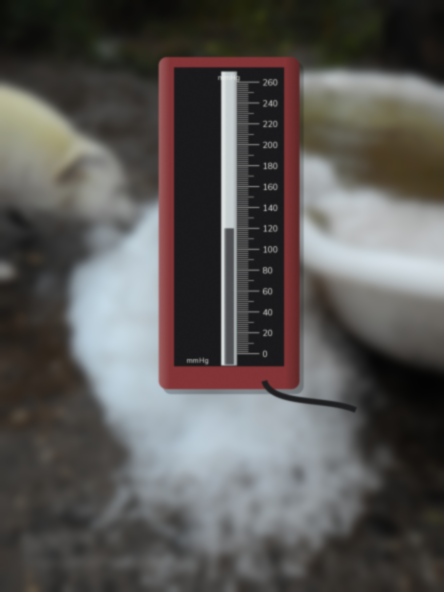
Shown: 120; mmHg
